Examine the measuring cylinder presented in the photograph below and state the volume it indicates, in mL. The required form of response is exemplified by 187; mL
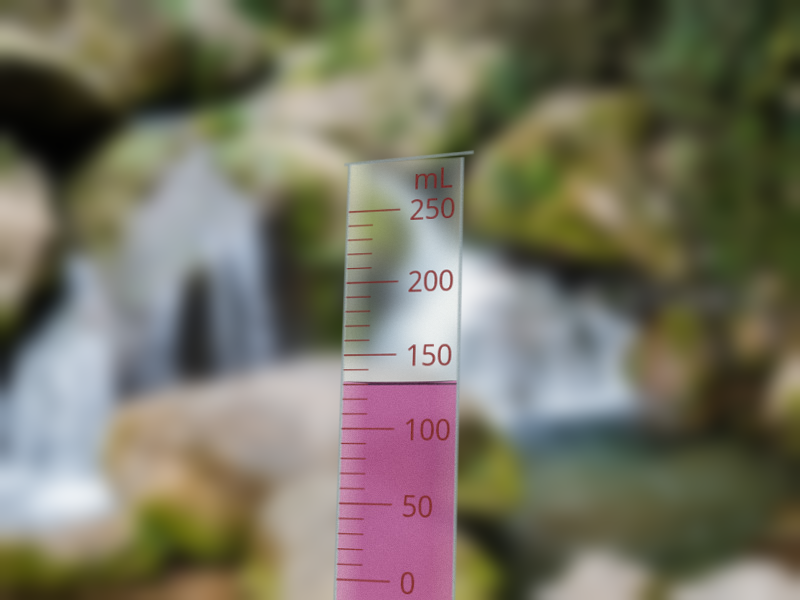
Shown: 130; mL
